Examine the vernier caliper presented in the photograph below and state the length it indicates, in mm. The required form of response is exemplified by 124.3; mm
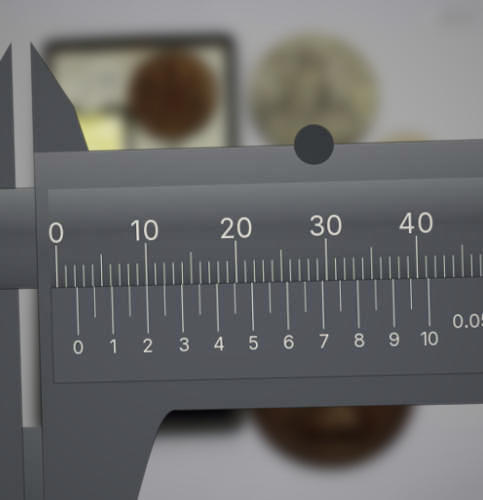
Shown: 2.2; mm
